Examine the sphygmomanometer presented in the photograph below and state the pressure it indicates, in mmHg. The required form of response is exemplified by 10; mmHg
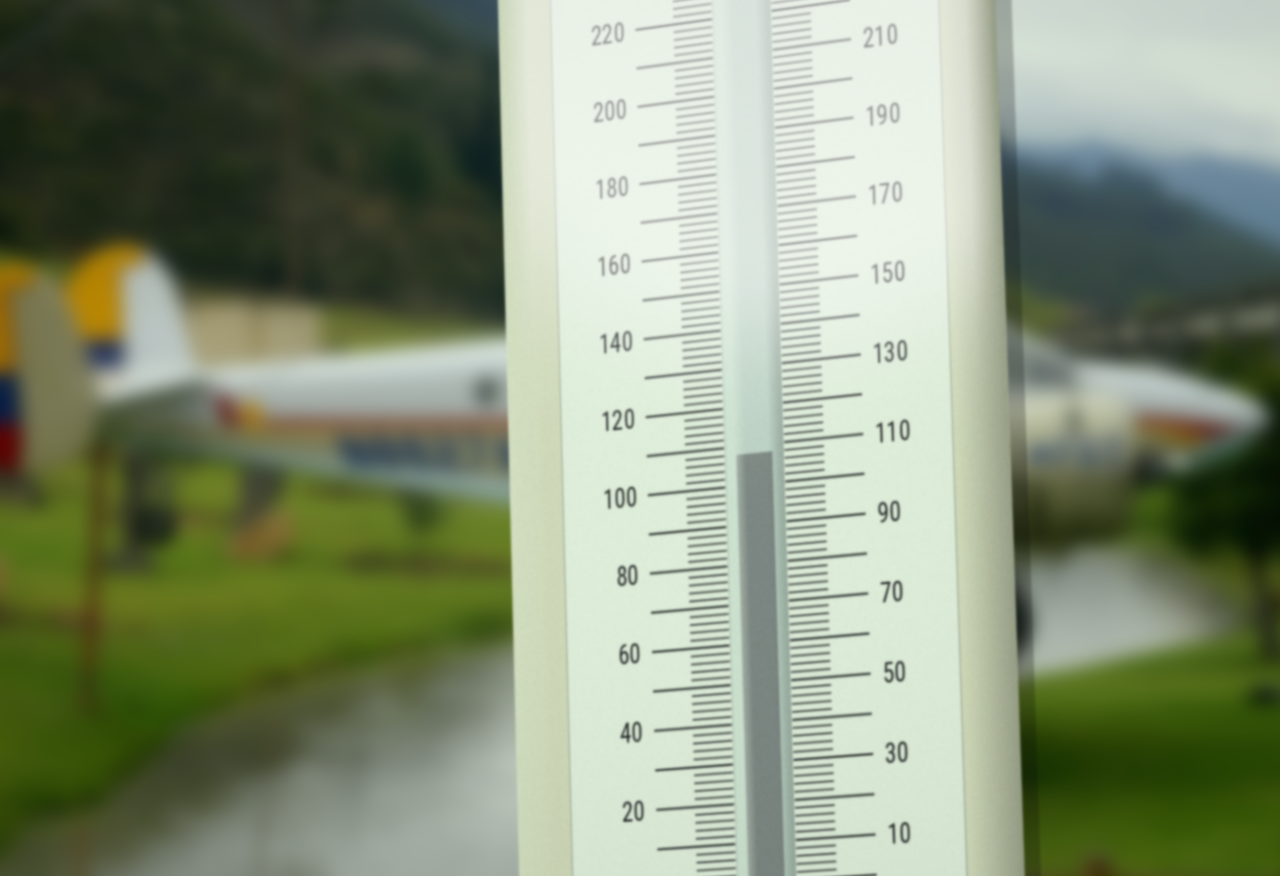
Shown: 108; mmHg
